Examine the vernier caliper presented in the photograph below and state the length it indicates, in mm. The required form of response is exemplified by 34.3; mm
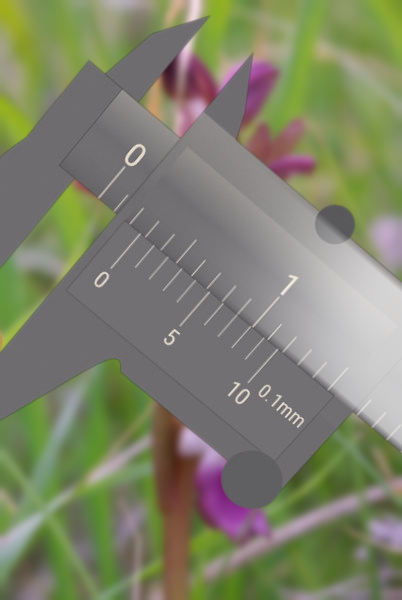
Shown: 2.7; mm
